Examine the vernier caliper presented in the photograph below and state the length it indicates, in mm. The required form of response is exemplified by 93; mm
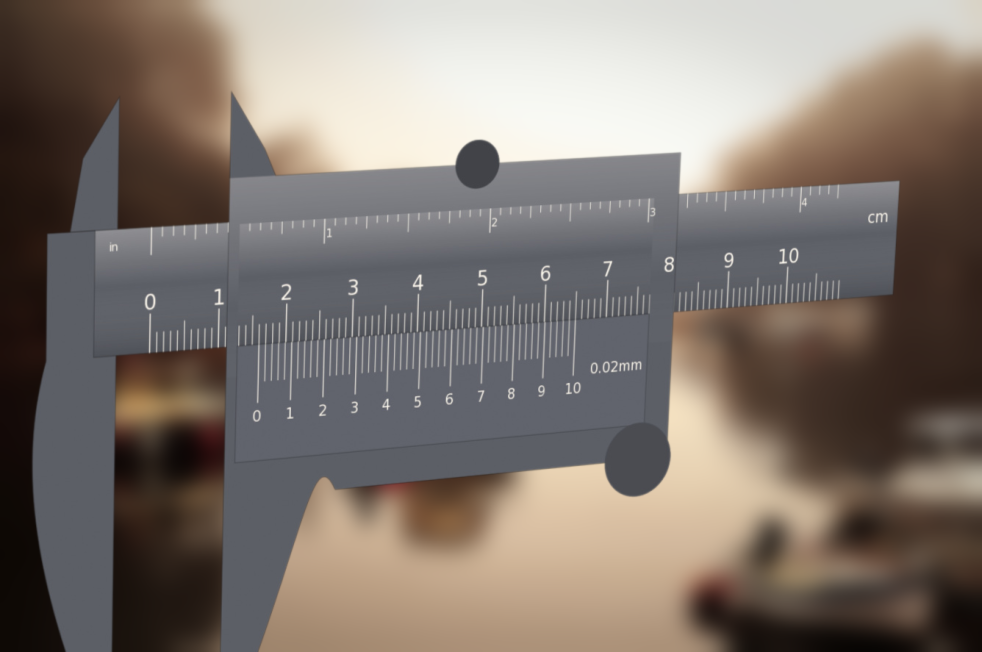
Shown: 16.0; mm
